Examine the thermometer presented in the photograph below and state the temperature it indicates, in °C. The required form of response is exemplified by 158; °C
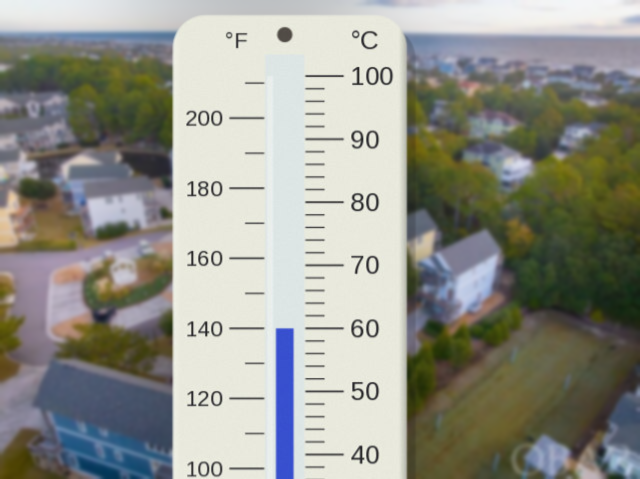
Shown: 60; °C
